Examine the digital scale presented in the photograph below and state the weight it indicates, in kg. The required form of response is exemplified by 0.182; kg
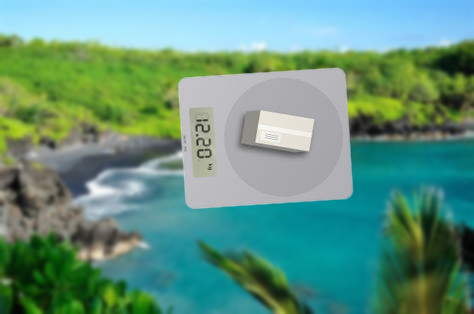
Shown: 12.20; kg
